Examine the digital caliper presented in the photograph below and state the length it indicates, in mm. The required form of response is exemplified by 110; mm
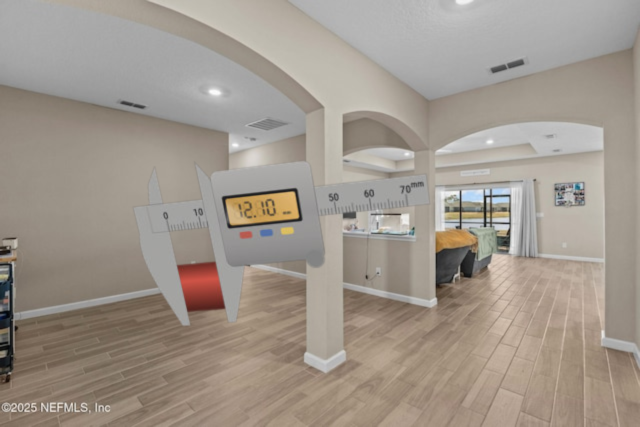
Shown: 12.10; mm
